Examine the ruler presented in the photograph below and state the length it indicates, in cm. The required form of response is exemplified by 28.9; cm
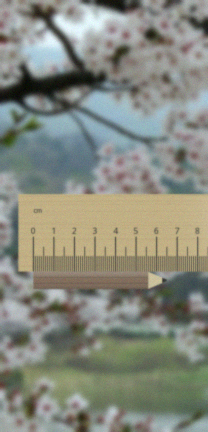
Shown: 6.5; cm
